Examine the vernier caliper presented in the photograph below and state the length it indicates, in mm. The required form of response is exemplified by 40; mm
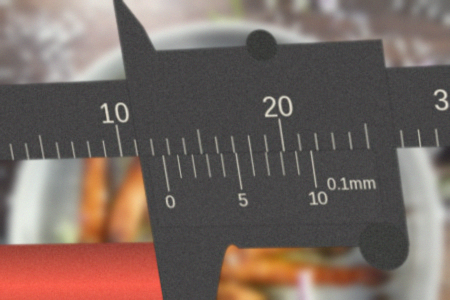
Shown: 12.6; mm
